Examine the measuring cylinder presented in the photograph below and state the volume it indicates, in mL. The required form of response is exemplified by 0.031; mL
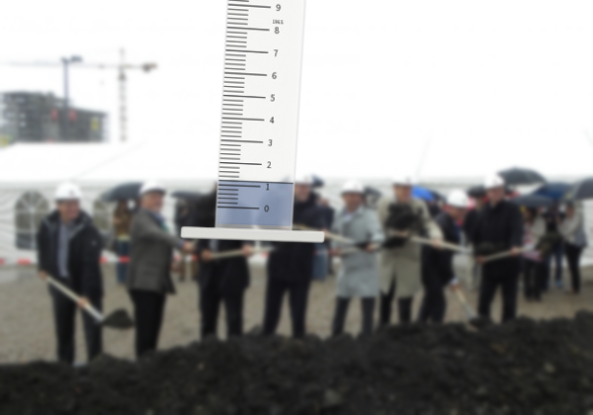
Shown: 1.2; mL
